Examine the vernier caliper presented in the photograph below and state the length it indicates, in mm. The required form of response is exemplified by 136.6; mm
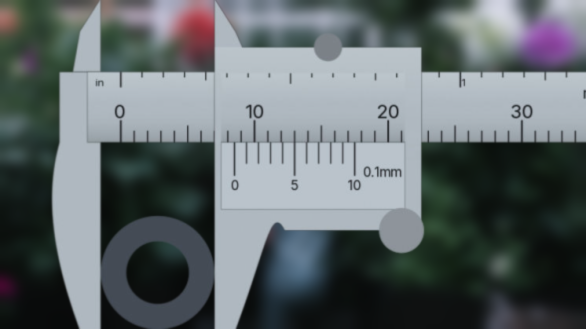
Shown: 8.5; mm
